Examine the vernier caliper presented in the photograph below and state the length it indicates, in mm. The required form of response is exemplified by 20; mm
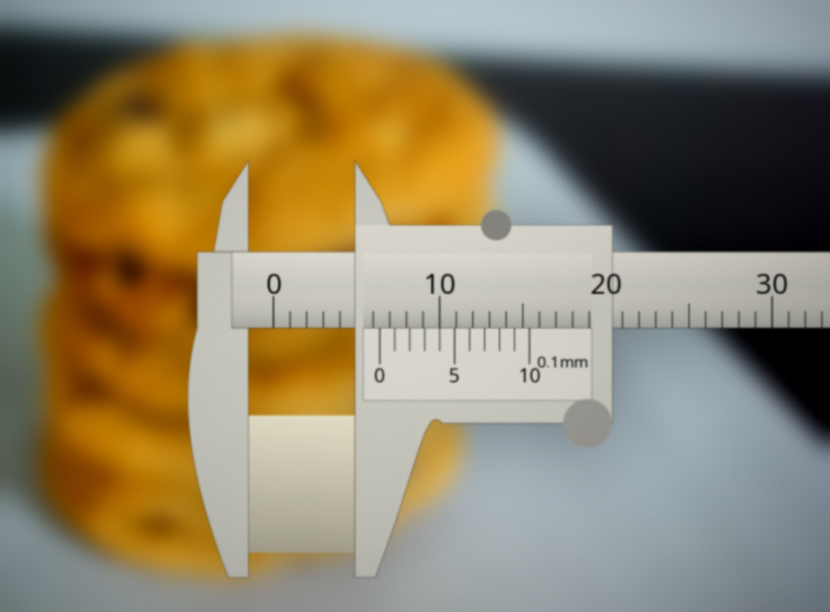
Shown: 6.4; mm
